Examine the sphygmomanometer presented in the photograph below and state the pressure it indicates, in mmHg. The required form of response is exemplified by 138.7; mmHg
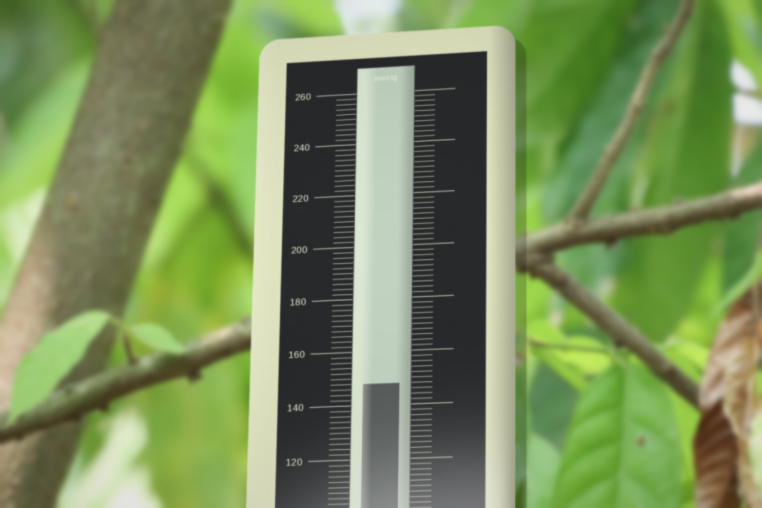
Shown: 148; mmHg
